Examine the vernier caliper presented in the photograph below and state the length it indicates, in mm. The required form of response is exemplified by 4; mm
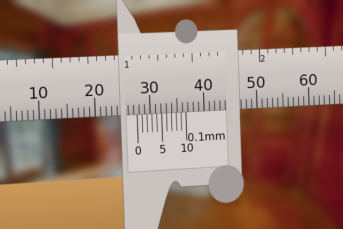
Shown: 27.6; mm
